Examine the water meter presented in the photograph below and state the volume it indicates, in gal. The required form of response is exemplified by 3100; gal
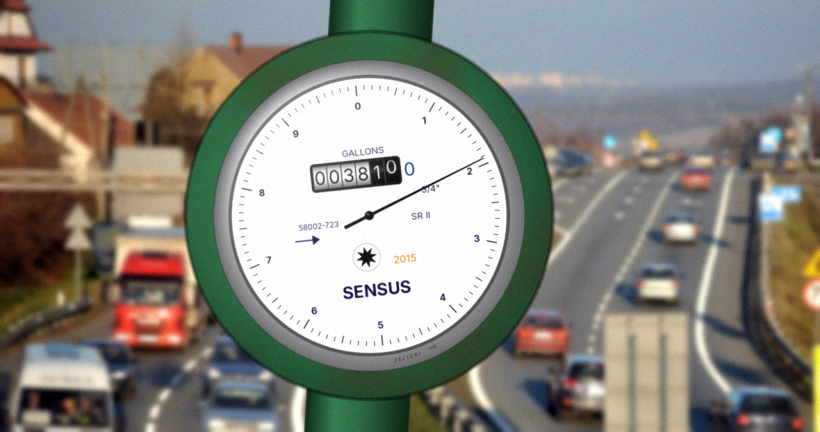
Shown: 38101.9; gal
